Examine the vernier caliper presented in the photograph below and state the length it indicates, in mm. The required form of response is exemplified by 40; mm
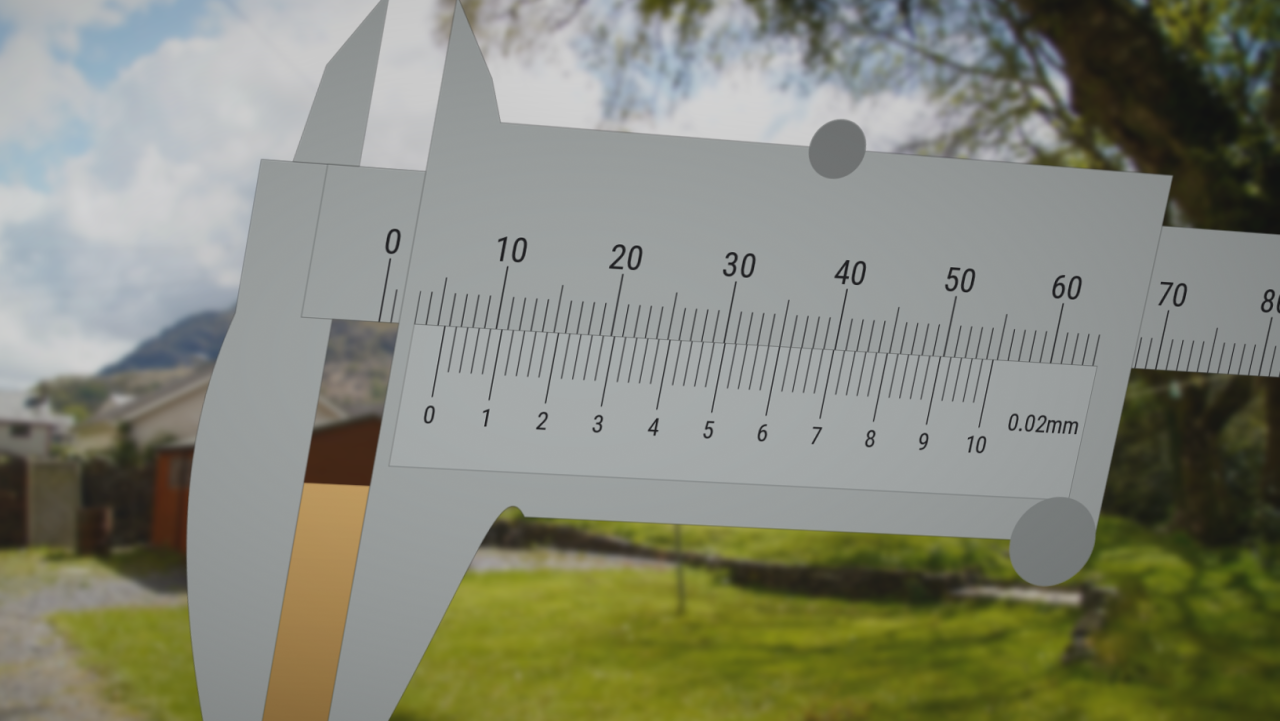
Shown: 5.6; mm
